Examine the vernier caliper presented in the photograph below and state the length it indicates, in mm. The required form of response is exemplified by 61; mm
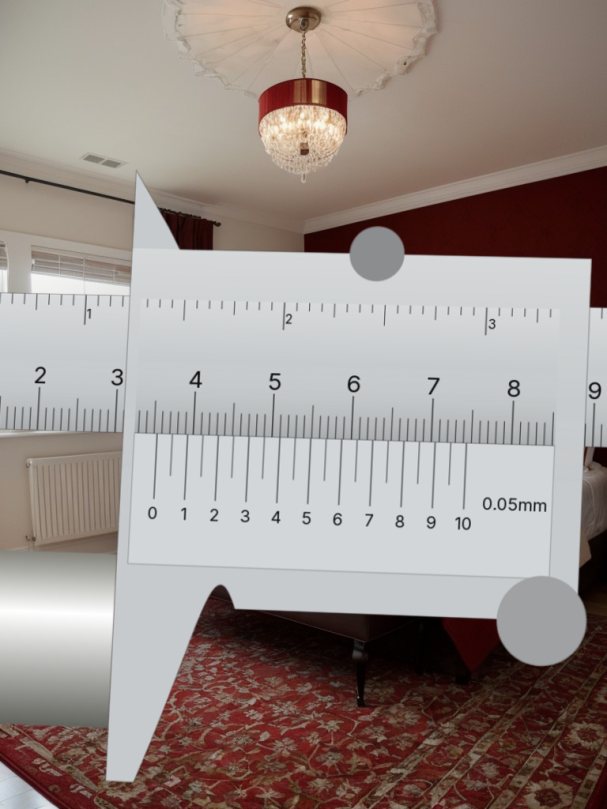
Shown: 35.4; mm
